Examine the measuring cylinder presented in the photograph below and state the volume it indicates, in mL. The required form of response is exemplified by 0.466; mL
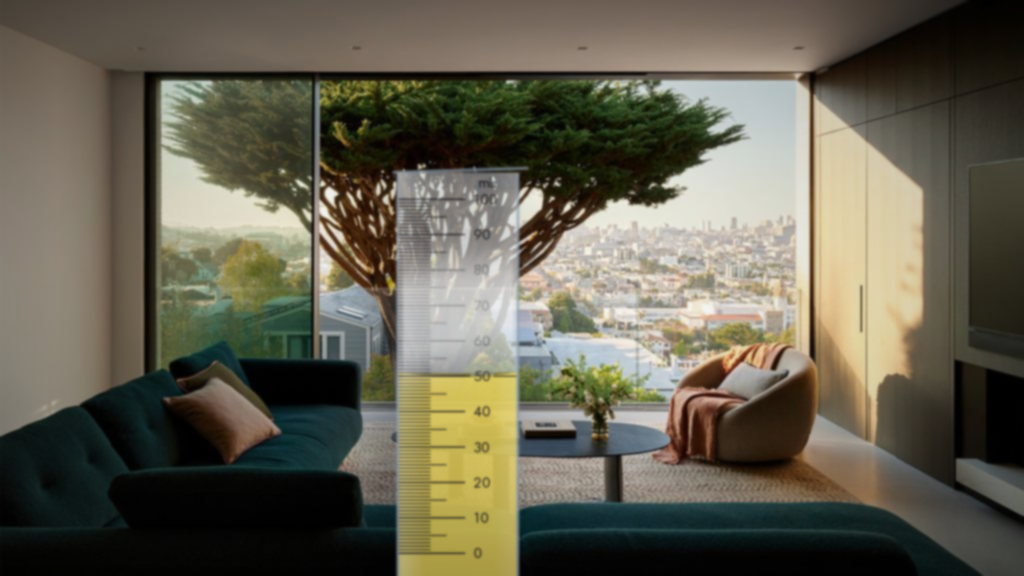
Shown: 50; mL
